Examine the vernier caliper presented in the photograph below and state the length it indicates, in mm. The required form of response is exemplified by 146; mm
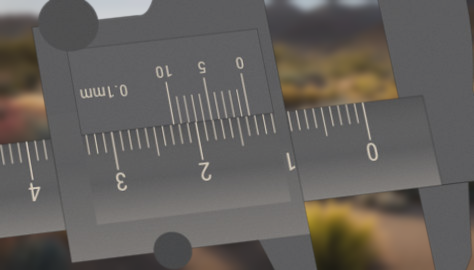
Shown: 13.6; mm
